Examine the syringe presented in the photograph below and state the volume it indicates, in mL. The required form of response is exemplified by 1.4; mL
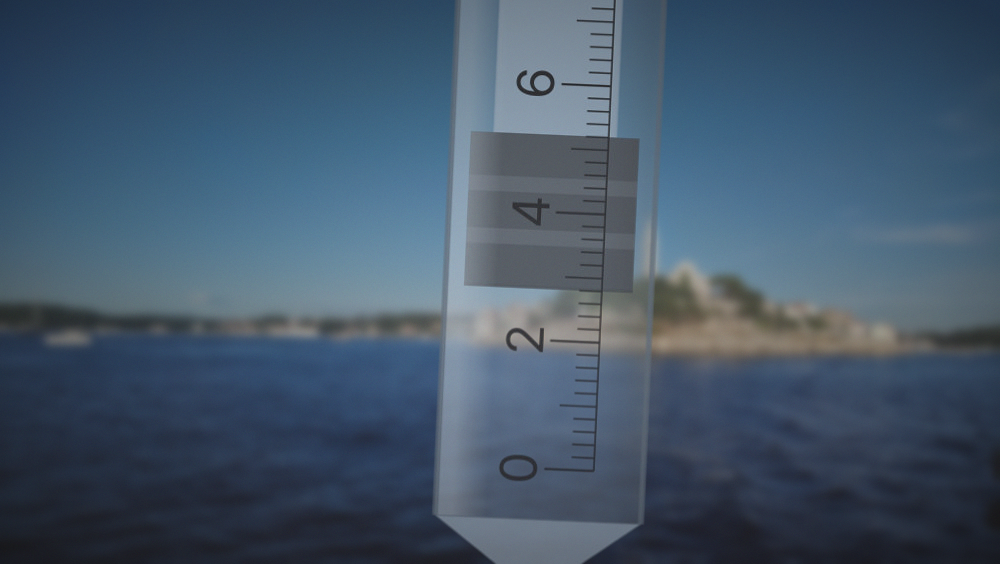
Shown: 2.8; mL
